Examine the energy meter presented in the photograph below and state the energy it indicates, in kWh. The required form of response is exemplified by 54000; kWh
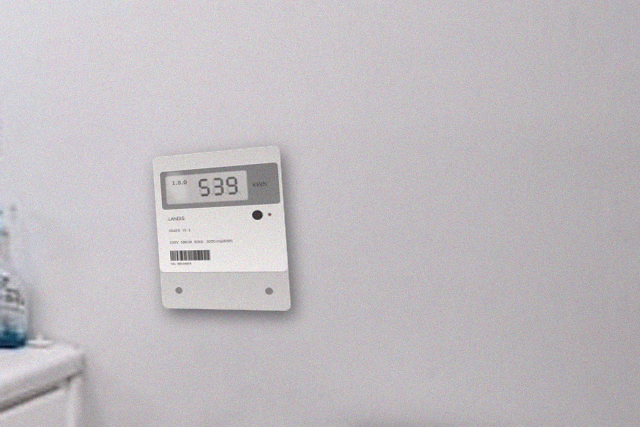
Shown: 539; kWh
